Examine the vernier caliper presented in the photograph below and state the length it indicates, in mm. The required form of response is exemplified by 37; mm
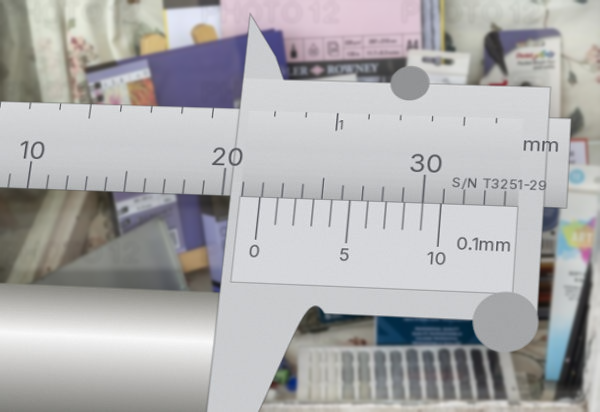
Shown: 21.9; mm
